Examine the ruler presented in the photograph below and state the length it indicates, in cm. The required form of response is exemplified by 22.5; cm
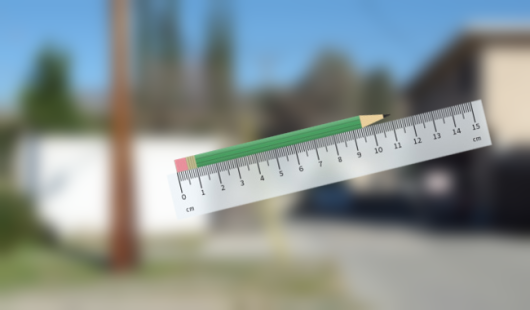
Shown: 11; cm
